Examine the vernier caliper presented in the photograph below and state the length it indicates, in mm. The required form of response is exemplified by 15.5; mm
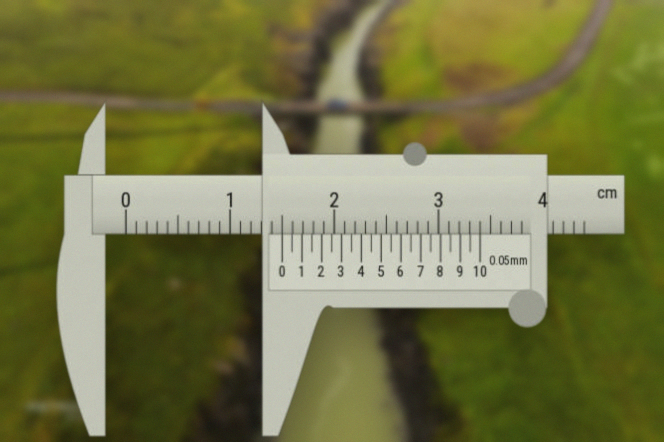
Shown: 15.0; mm
